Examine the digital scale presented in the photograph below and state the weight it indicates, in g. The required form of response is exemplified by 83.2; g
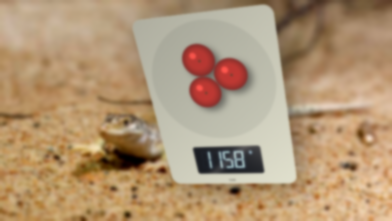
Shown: 1158; g
